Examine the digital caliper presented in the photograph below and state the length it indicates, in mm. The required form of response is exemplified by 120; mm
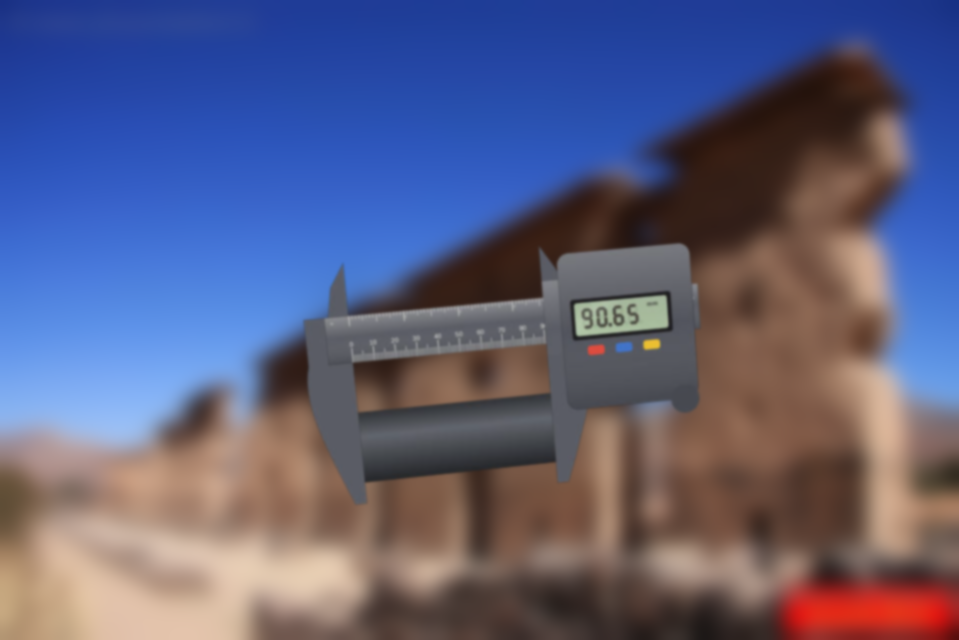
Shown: 90.65; mm
